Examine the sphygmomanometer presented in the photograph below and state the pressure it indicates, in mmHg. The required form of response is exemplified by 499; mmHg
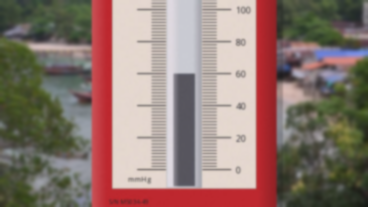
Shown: 60; mmHg
